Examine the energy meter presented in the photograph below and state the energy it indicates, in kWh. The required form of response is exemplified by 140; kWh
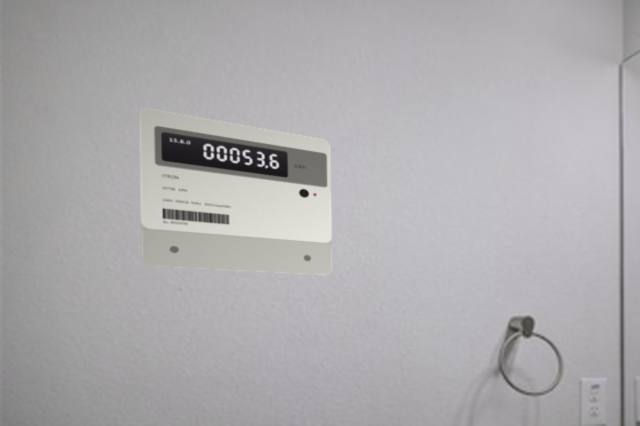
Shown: 53.6; kWh
